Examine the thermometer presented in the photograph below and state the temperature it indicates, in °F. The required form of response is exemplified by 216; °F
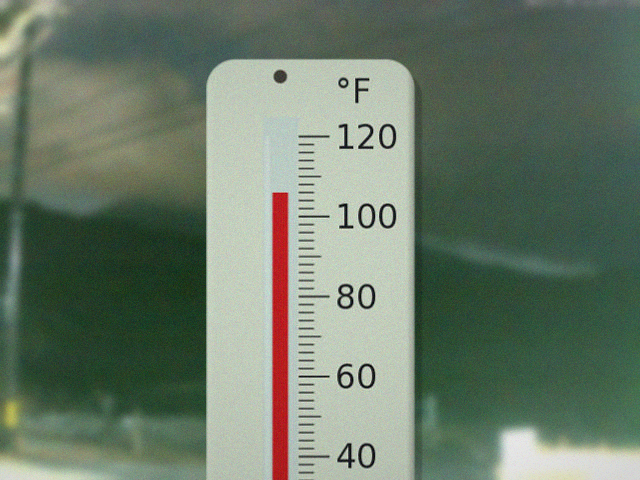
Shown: 106; °F
